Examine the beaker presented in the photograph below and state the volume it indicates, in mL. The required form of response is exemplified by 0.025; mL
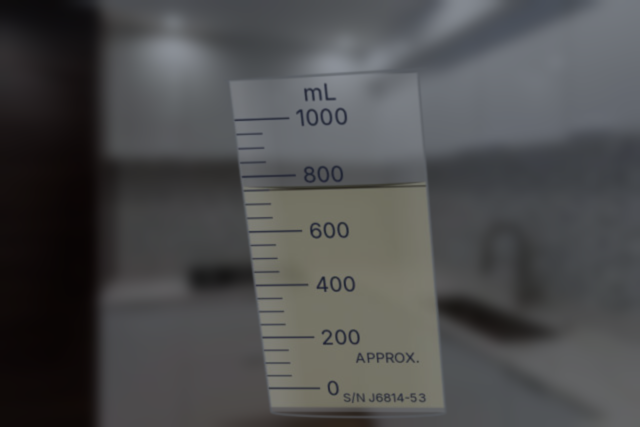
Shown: 750; mL
